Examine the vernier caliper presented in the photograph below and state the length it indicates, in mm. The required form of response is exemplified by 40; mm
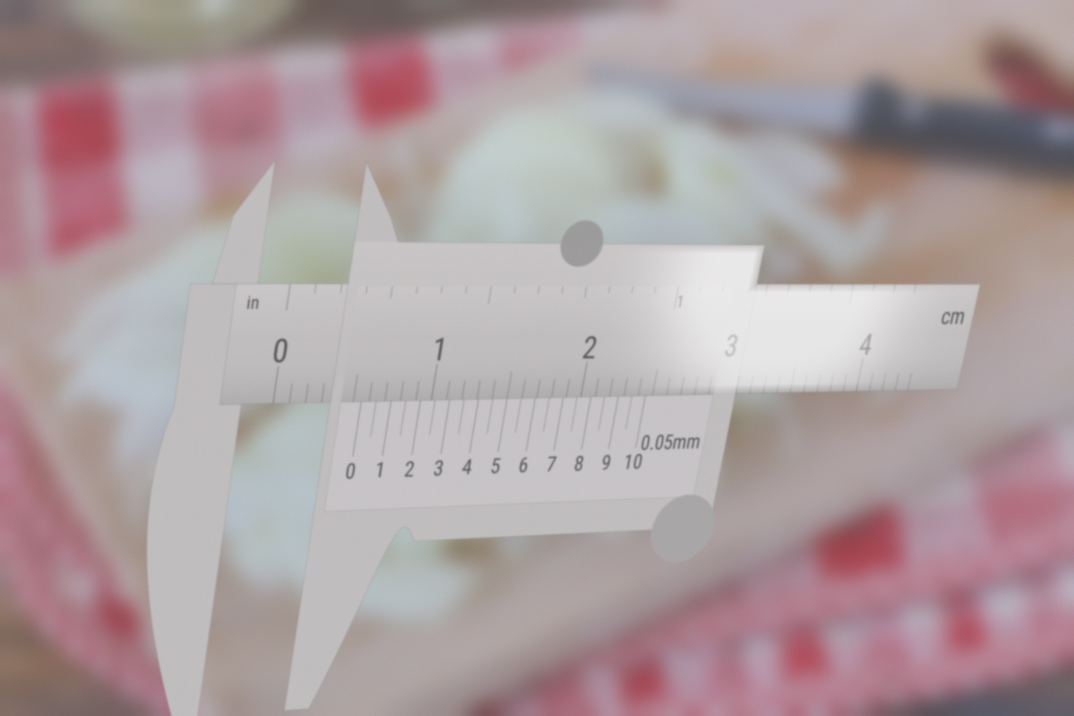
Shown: 5.5; mm
